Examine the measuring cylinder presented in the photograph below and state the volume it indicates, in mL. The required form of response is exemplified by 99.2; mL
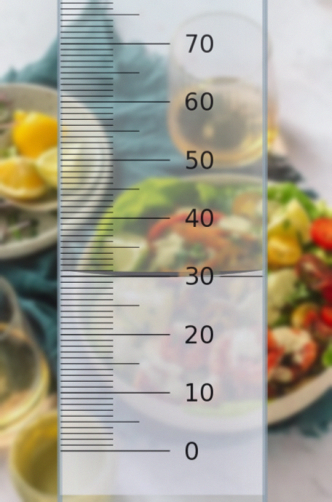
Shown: 30; mL
